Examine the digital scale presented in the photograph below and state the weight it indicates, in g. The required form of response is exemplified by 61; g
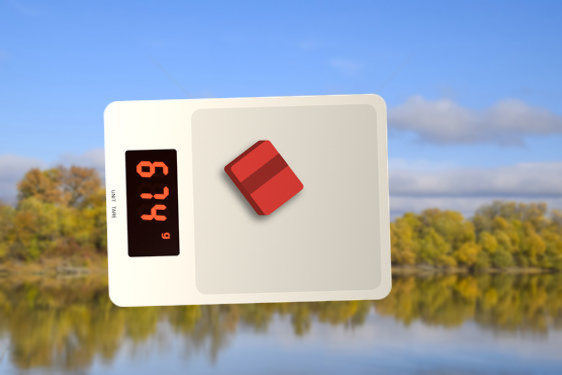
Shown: 674; g
